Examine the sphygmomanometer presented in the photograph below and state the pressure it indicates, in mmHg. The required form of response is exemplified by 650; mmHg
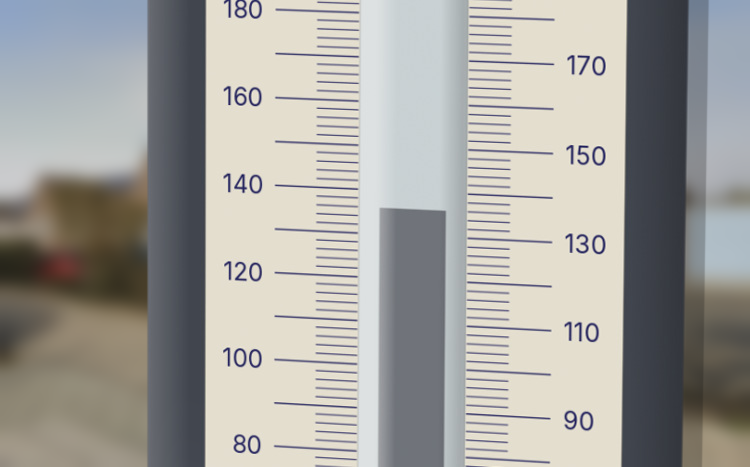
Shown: 136; mmHg
